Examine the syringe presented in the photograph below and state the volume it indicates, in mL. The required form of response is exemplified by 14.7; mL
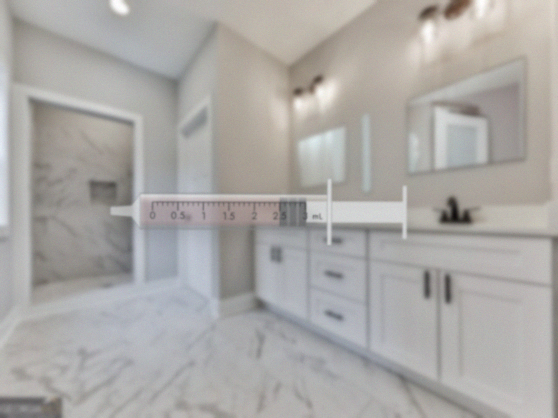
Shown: 2.5; mL
